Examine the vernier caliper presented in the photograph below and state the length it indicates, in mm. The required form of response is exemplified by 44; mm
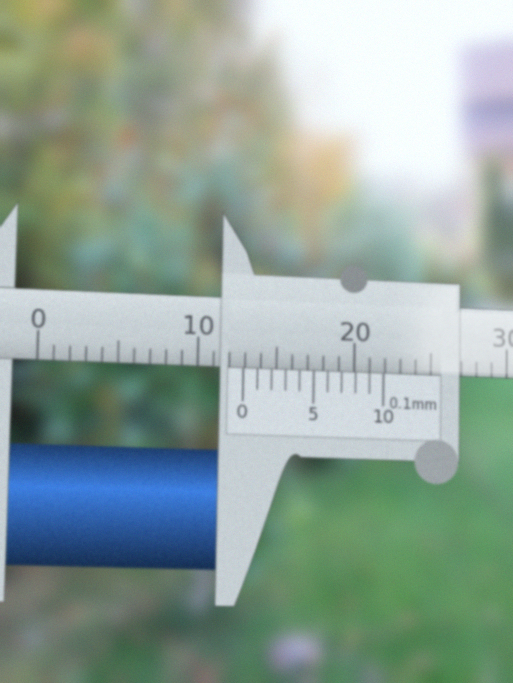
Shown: 12.9; mm
